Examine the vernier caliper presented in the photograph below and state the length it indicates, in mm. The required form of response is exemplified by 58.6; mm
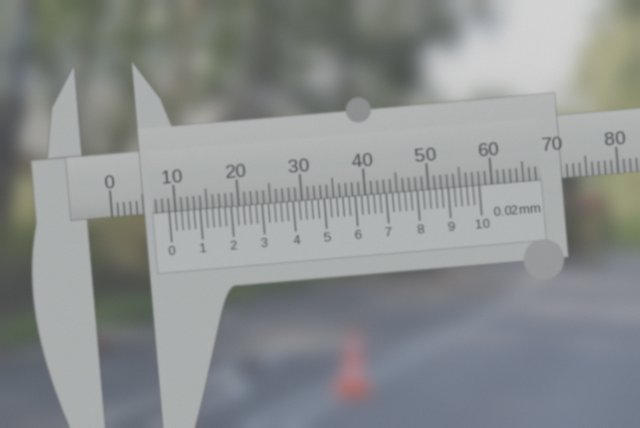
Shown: 9.0; mm
